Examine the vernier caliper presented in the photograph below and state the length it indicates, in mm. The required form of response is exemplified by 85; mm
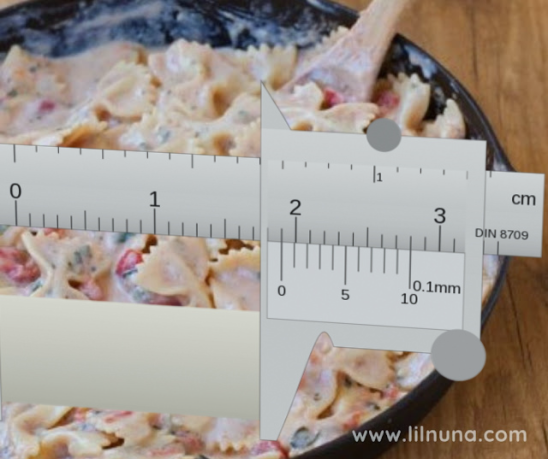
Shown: 19.0; mm
